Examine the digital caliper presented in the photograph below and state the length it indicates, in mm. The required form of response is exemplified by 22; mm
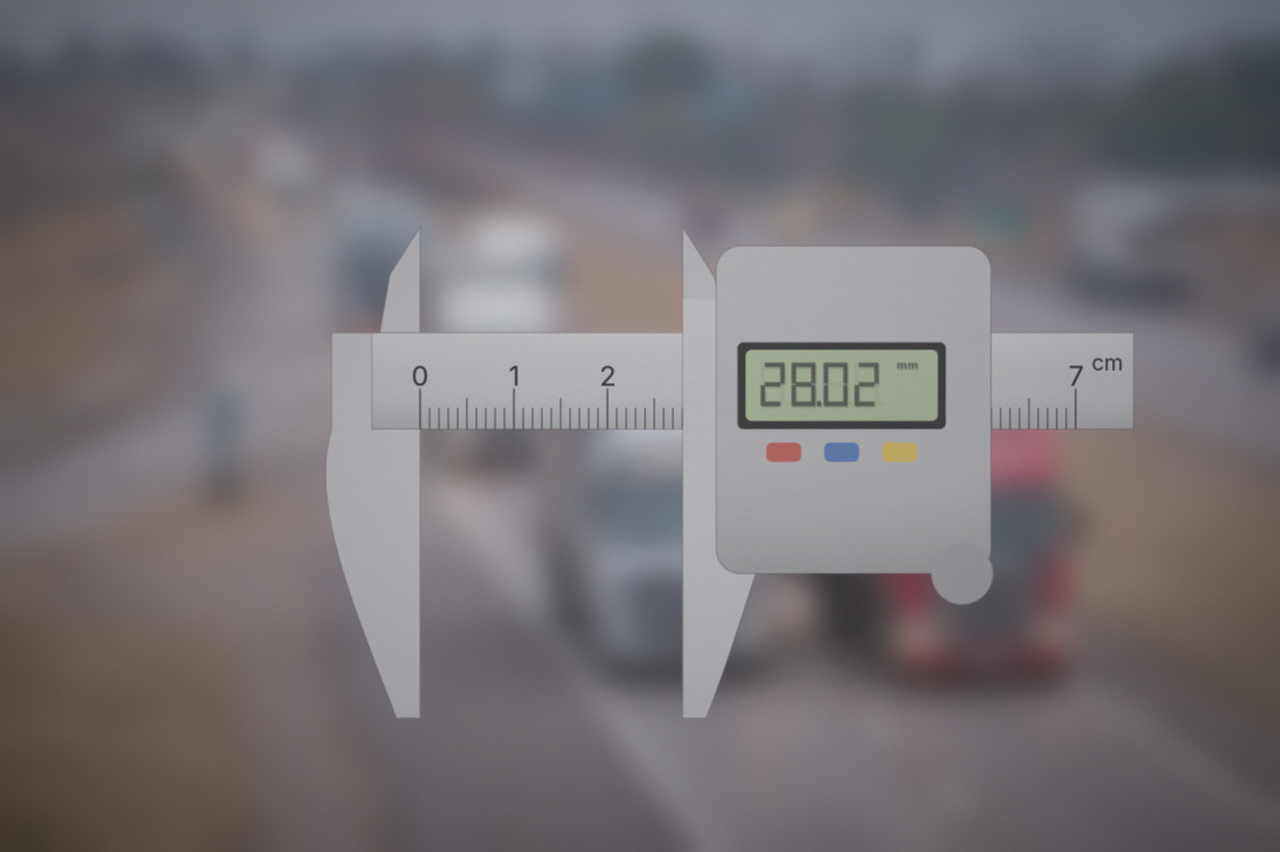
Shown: 28.02; mm
